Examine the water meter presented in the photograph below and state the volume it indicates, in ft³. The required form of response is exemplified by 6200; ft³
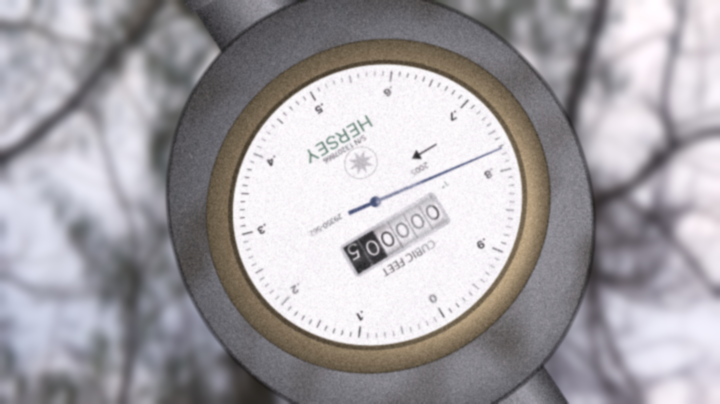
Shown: 4.77; ft³
